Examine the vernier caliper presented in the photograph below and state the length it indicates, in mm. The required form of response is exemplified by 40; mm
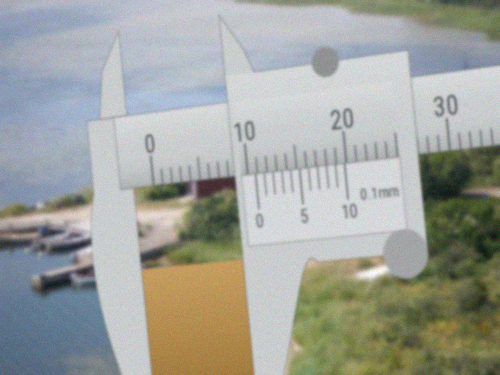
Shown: 10.8; mm
